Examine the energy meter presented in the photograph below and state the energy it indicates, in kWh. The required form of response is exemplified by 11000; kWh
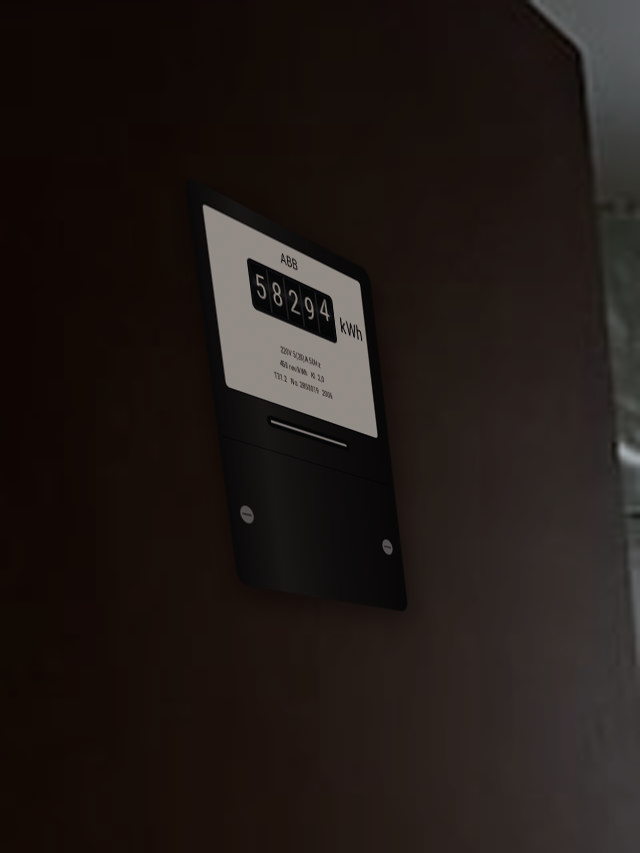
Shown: 58294; kWh
